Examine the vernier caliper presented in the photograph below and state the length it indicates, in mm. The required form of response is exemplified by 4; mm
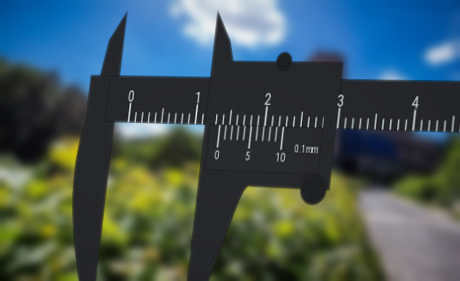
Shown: 13.6; mm
